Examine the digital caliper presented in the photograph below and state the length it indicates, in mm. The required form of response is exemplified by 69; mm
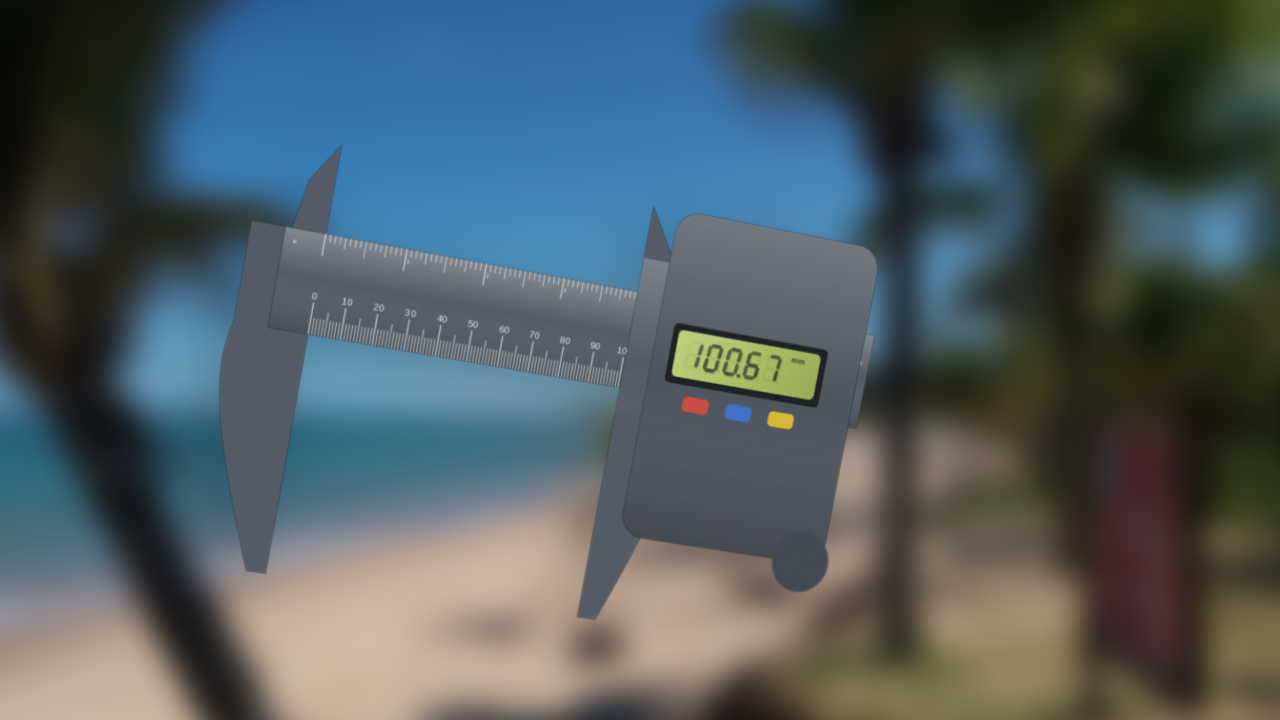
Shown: 100.67; mm
